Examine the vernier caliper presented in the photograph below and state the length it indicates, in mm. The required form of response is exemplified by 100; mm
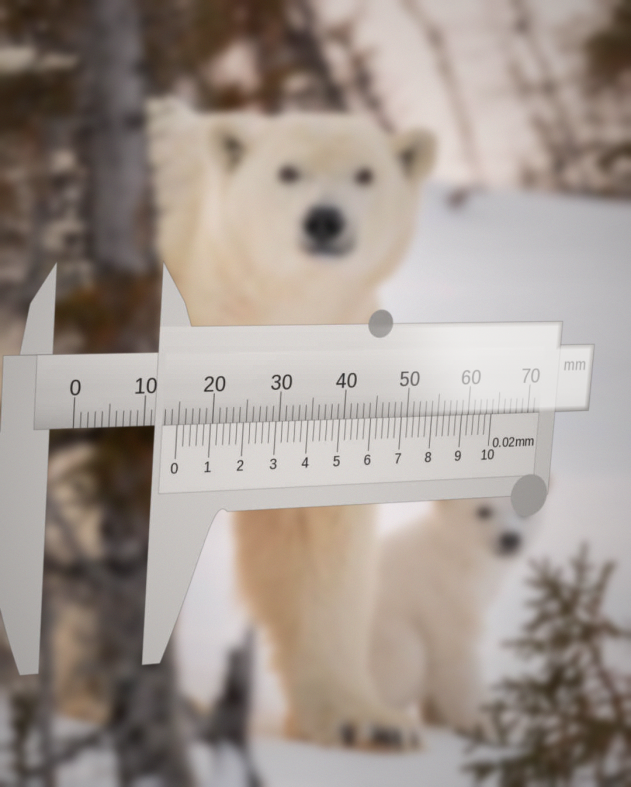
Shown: 14.8; mm
